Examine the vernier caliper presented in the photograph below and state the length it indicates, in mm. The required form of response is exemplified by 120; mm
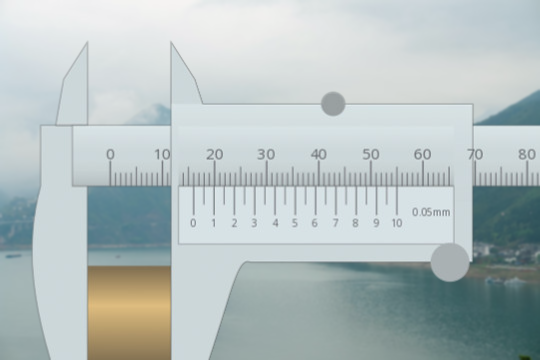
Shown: 16.0; mm
